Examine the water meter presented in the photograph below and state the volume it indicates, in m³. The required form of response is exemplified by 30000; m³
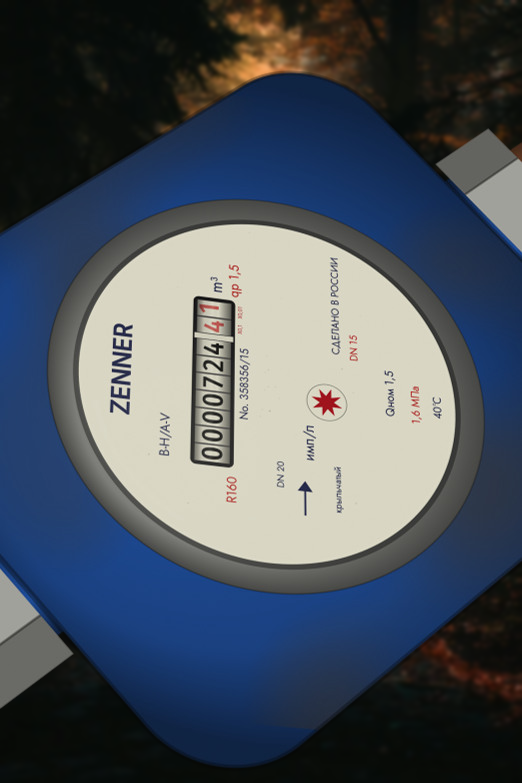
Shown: 724.41; m³
